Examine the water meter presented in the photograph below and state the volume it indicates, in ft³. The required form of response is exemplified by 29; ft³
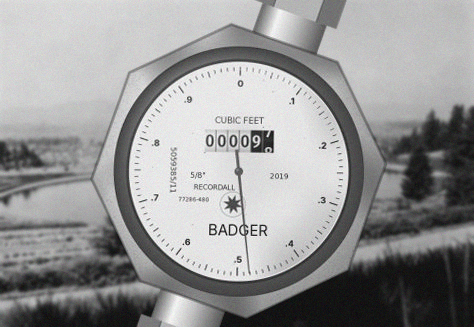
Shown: 97.48; ft³
